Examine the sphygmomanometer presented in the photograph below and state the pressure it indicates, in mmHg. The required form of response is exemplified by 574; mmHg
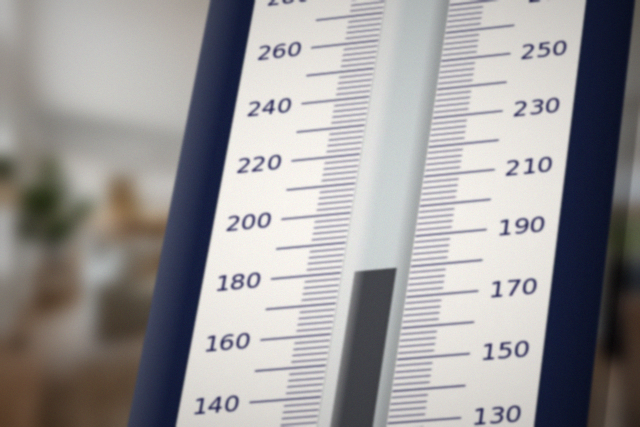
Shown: 180; mmHg
